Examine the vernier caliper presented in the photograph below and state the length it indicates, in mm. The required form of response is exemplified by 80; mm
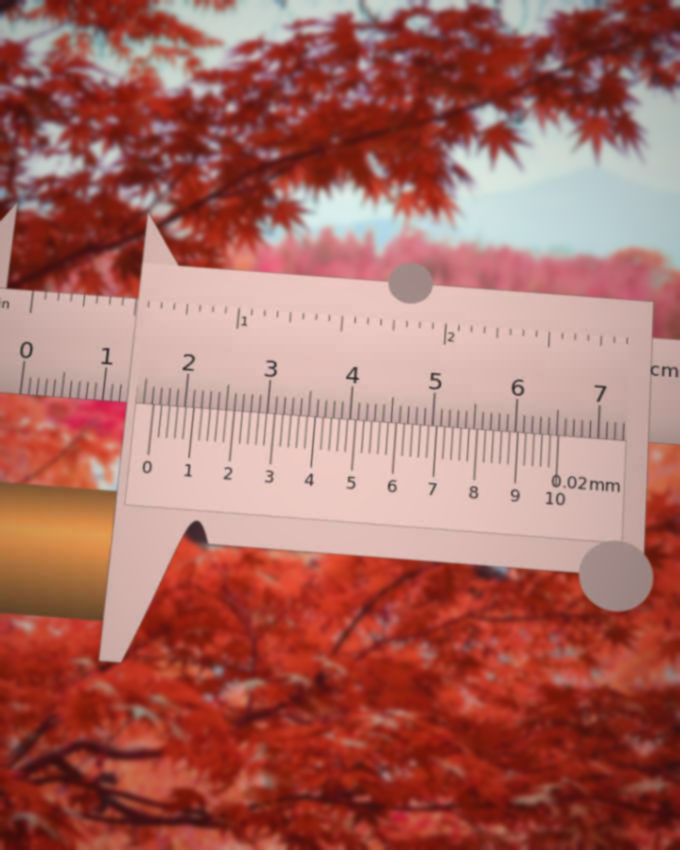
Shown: 16.2; mm
